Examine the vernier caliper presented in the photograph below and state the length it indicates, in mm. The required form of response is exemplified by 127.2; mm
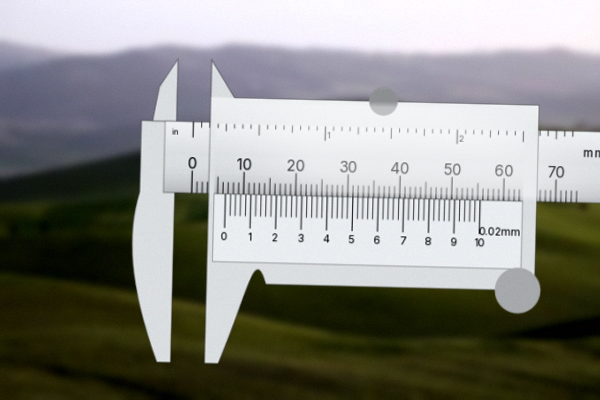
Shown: 6.5; mm
